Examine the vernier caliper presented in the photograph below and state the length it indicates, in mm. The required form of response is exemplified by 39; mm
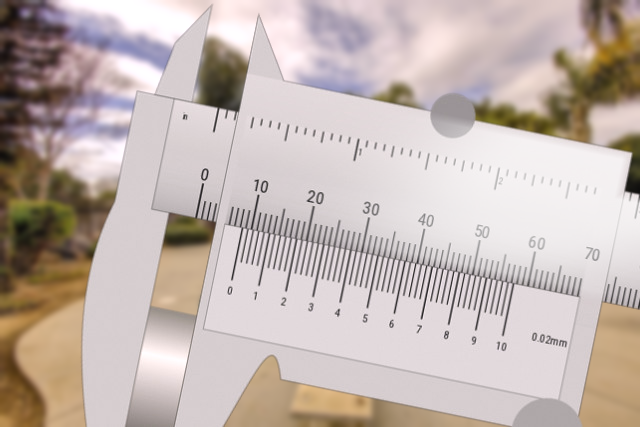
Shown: 8.4; mm
